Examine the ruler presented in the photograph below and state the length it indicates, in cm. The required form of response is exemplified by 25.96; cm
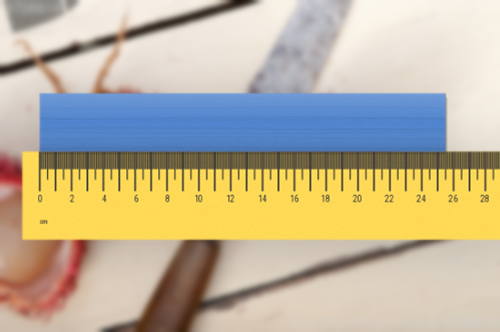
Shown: 25.5; cm
